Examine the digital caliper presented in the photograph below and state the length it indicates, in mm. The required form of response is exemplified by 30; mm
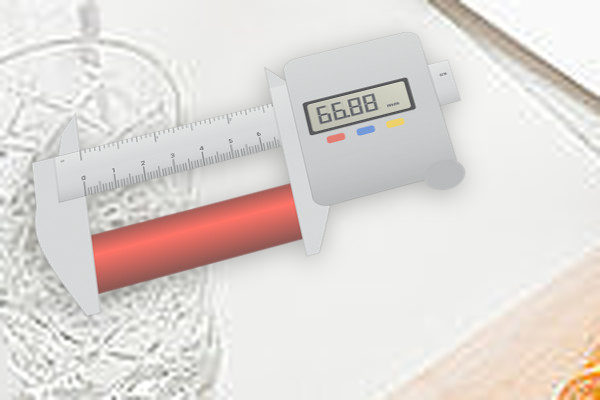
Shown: 66.88; mm
